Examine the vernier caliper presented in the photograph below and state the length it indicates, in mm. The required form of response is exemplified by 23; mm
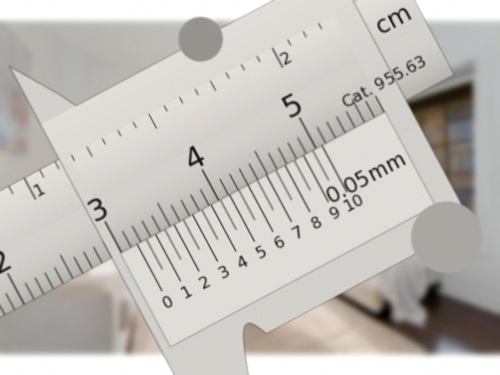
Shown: 31.6; mm
